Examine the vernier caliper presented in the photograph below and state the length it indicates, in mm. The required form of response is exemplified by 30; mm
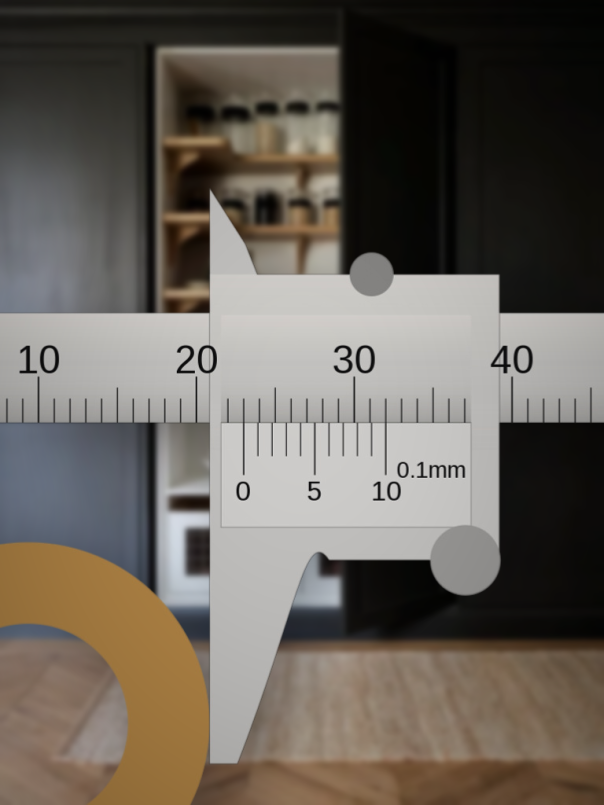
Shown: 23.0; mm
